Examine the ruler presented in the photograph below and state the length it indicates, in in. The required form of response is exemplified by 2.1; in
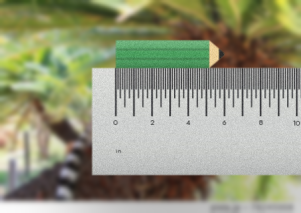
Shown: 6; in
